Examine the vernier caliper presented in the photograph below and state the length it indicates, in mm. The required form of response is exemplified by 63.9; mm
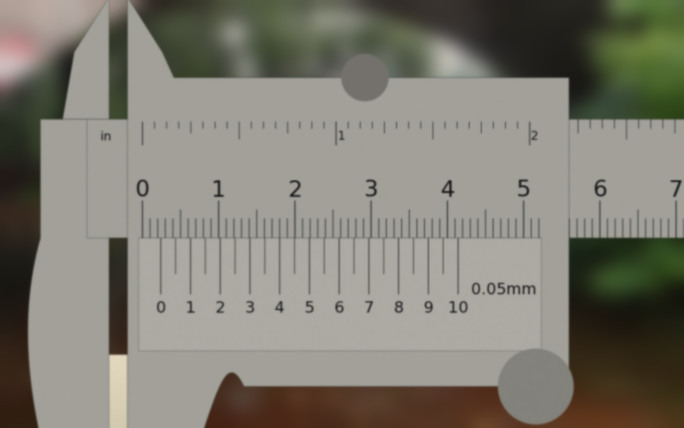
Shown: 2.4; mm
